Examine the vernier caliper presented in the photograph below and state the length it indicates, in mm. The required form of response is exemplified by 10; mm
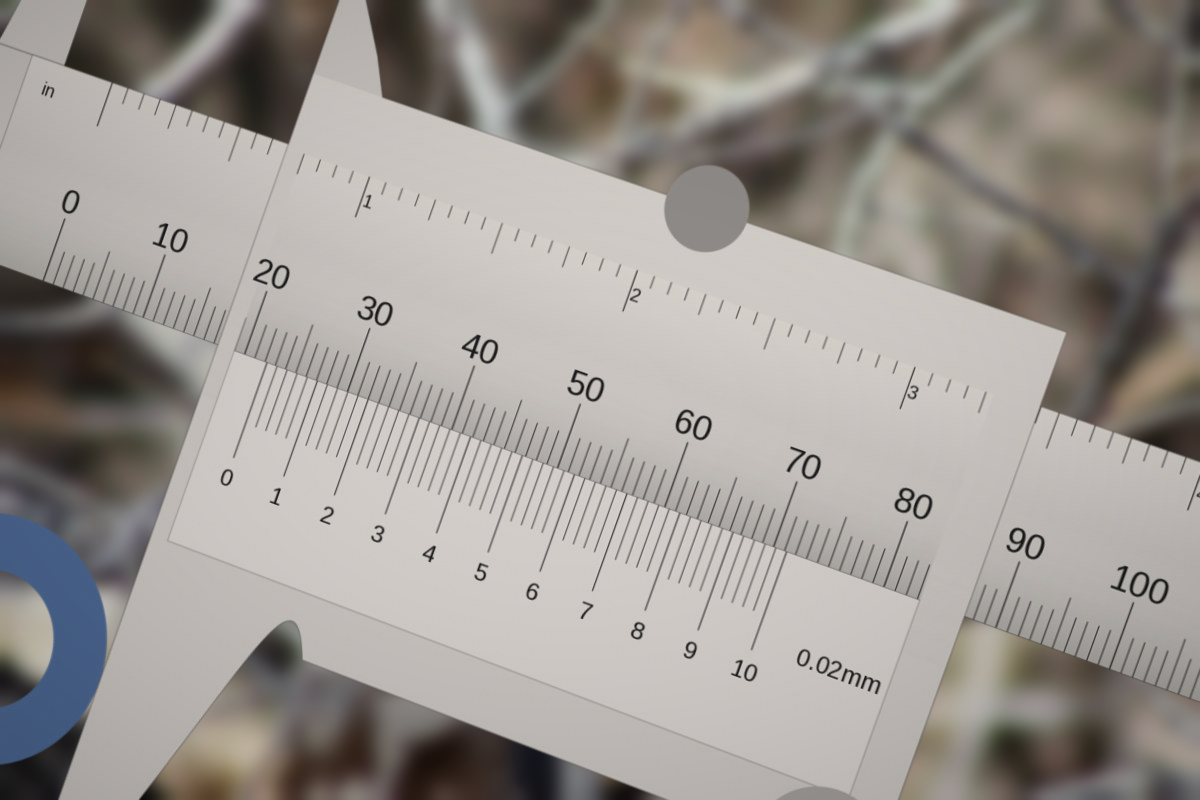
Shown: 22.2; mm
